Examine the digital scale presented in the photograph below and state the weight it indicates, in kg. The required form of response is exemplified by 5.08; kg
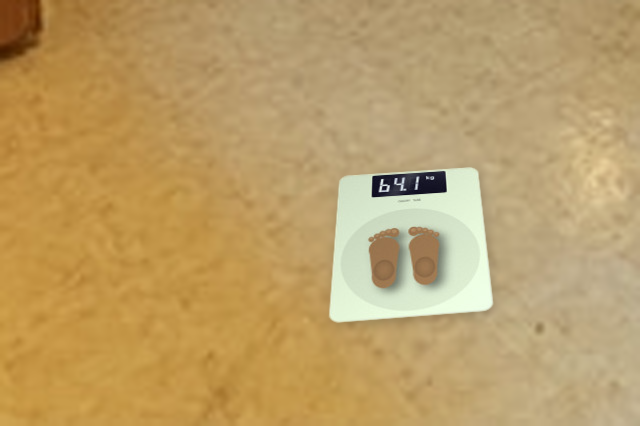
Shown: 64.1; kg
